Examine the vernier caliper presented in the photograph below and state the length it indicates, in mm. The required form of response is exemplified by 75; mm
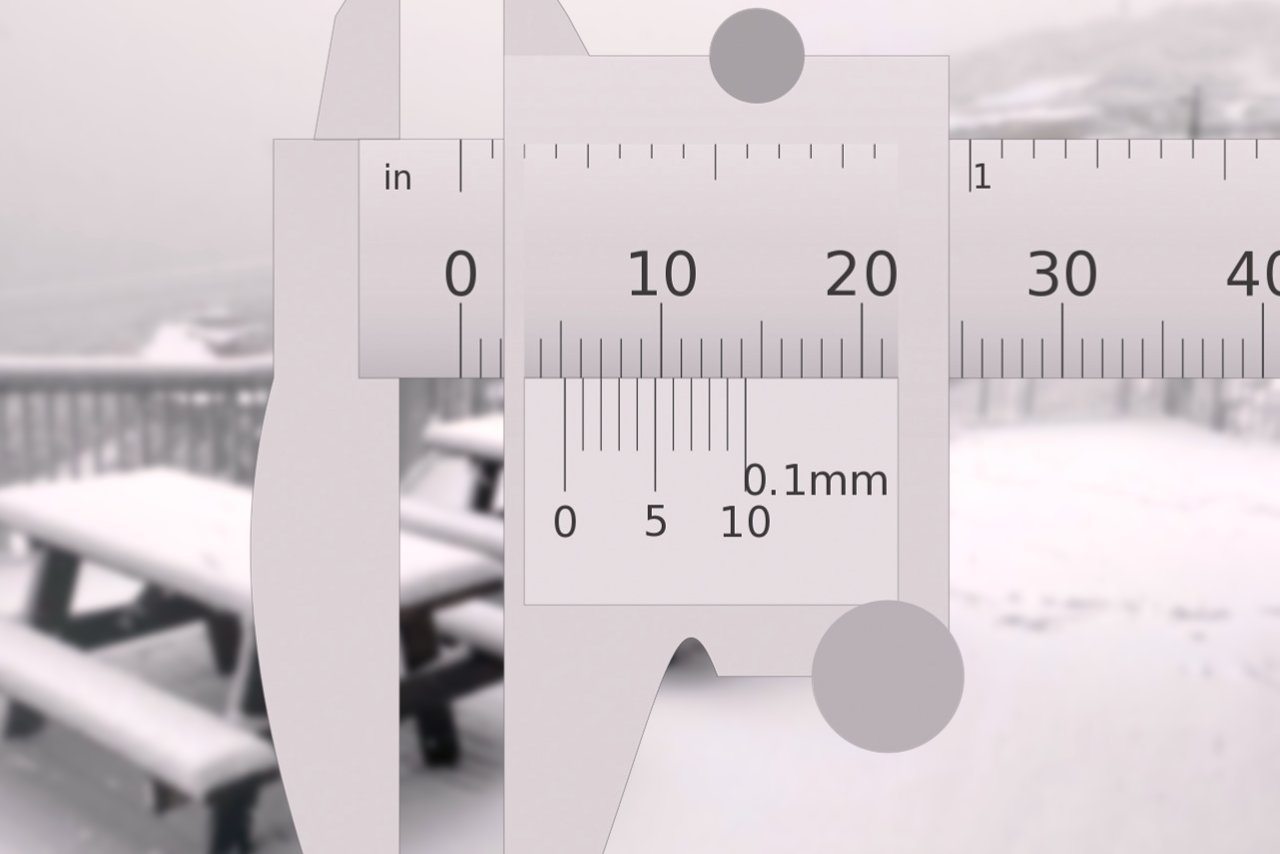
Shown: 5.2; mm
